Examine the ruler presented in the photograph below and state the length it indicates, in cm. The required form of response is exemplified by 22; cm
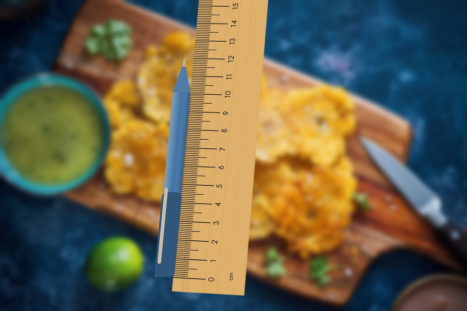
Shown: 12; cm
